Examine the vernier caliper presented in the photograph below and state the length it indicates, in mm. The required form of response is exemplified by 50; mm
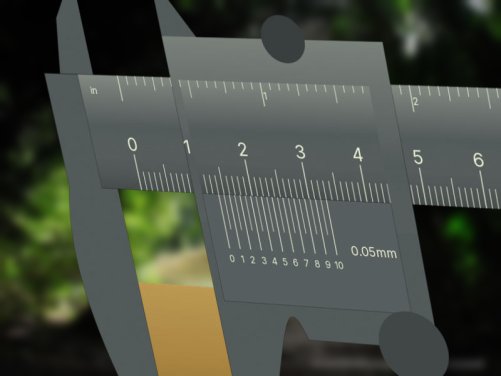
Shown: 14.0; mm
